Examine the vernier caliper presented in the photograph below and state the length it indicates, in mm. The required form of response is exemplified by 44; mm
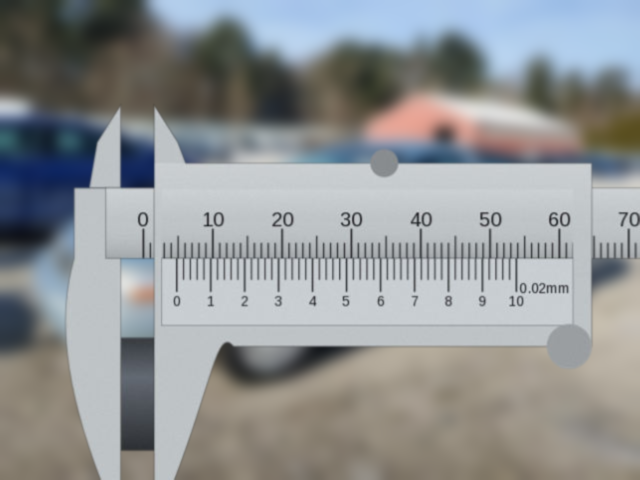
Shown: 4.8; mm
